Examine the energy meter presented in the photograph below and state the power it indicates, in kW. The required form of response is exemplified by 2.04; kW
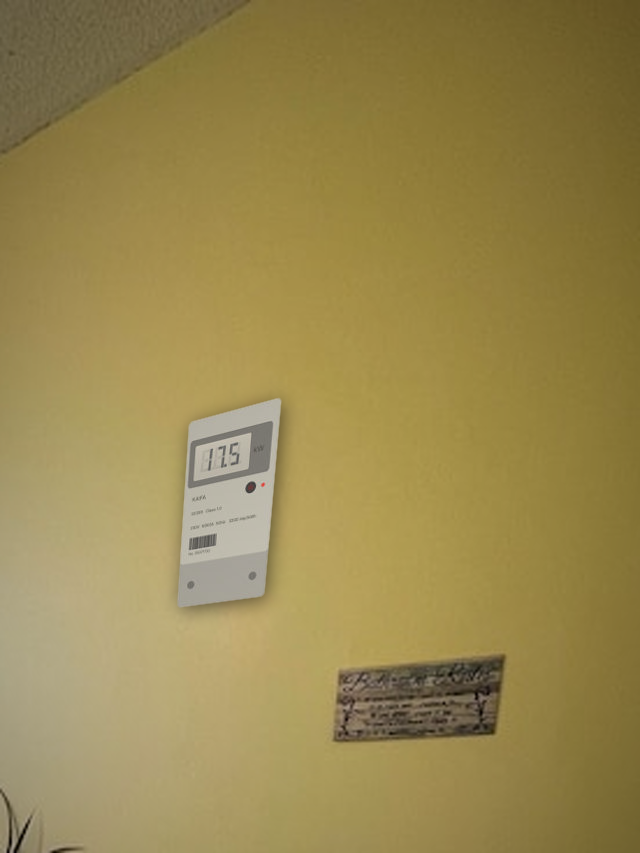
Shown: 17.5; kW
